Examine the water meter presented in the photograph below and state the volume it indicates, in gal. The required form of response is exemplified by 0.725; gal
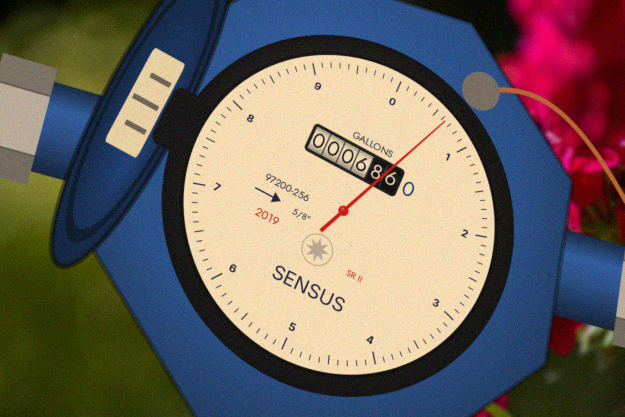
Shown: 6860.6; gal
